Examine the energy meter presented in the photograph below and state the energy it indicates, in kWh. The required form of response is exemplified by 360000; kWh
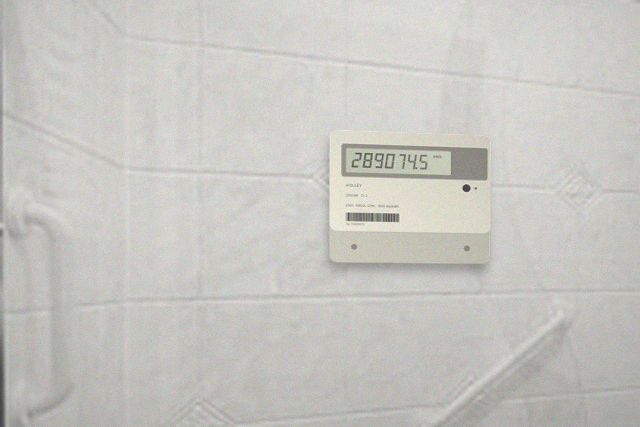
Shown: 289074.5; kWh
